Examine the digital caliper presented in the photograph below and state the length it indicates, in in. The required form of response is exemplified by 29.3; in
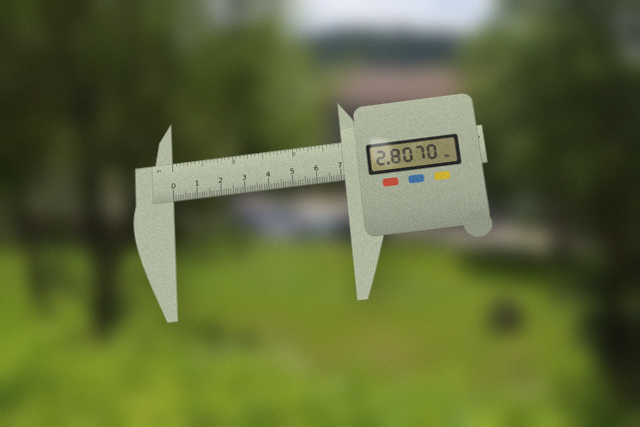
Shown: 2.8070; in
